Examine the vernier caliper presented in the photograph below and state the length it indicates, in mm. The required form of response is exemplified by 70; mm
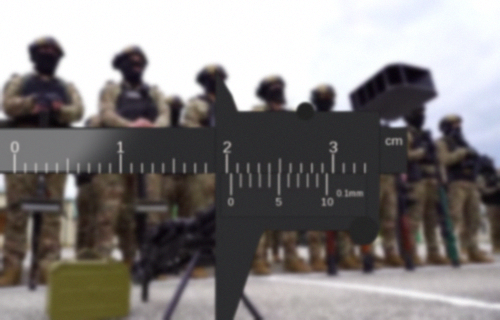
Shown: 20.4; mm
